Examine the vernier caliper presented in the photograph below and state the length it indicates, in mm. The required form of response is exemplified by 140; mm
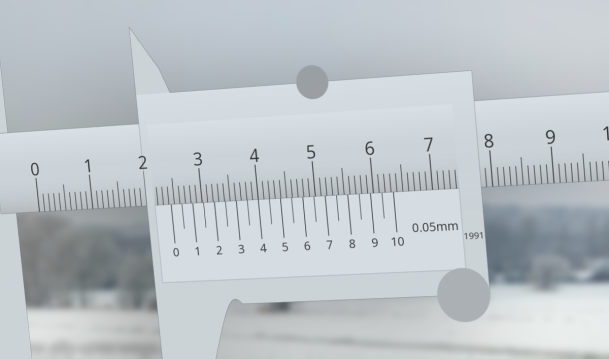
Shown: 24.4; mm
